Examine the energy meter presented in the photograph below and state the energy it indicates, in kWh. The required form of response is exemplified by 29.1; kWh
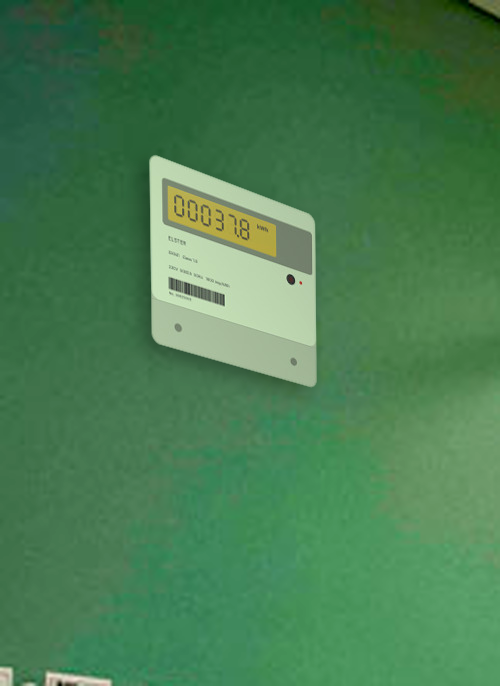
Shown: 37.8; kWh
